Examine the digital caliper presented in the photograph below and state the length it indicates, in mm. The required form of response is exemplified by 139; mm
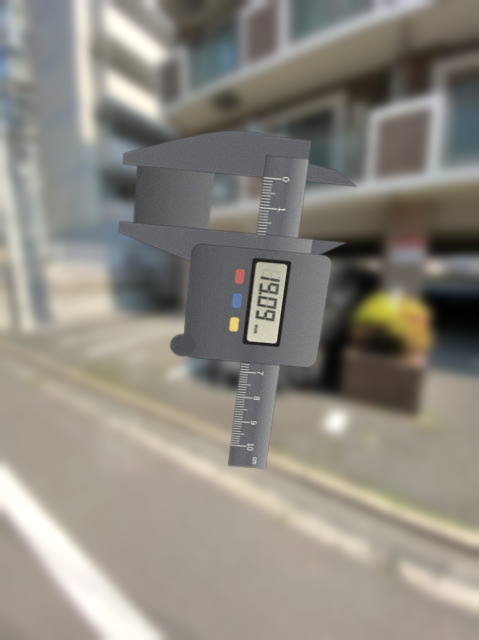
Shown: 19.09; mm
